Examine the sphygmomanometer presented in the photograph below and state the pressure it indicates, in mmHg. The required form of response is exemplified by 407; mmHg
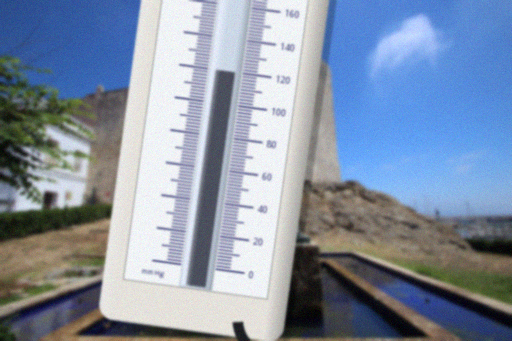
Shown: 120; mmHg
